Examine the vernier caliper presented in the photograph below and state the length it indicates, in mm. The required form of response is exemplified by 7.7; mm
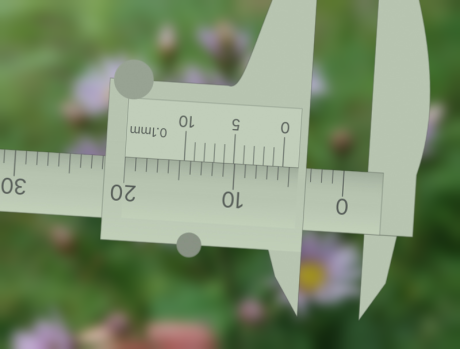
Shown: 5.6; mm
